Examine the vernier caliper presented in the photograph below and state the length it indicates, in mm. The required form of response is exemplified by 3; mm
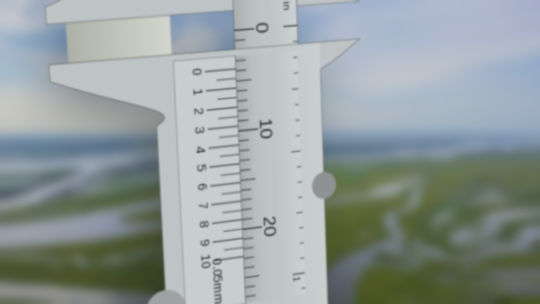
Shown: 3.8; mm
